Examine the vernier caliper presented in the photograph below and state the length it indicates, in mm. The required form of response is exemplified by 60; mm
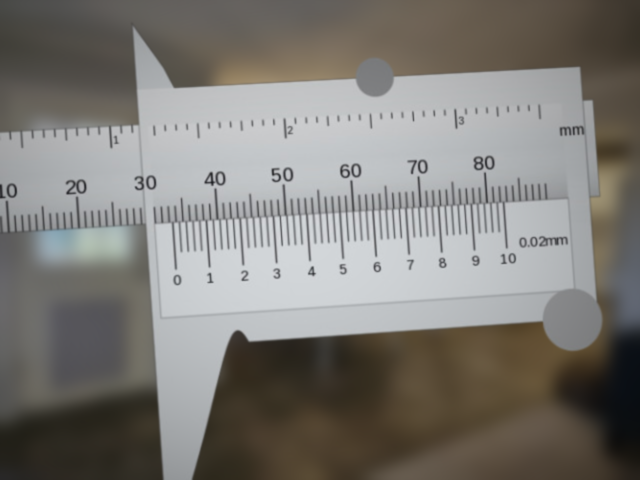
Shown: 33.5; mm
